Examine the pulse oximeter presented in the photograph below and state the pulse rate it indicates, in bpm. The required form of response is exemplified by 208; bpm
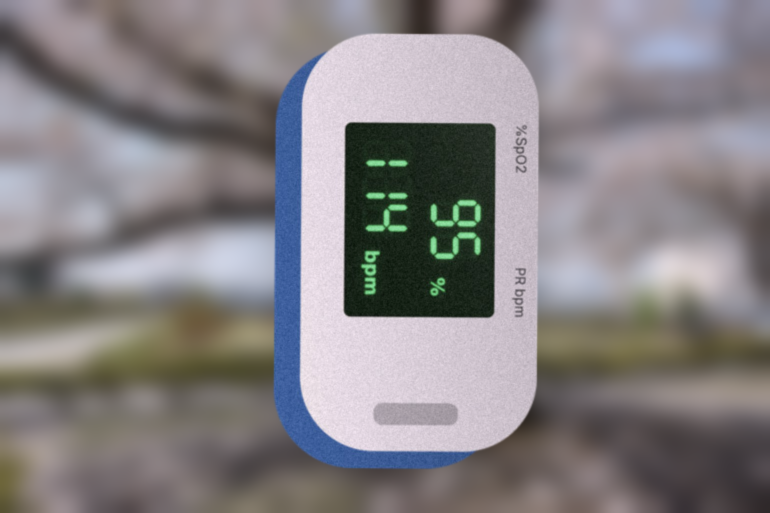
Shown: 114; bpm
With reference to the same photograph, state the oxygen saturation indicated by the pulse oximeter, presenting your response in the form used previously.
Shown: 95; %
